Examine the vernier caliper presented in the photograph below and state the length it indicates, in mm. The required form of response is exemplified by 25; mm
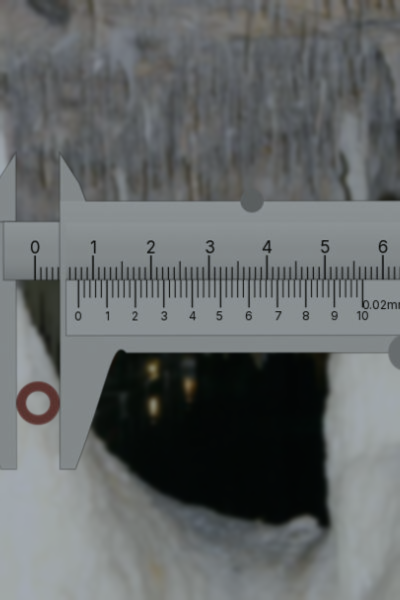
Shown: 7.5; mm
